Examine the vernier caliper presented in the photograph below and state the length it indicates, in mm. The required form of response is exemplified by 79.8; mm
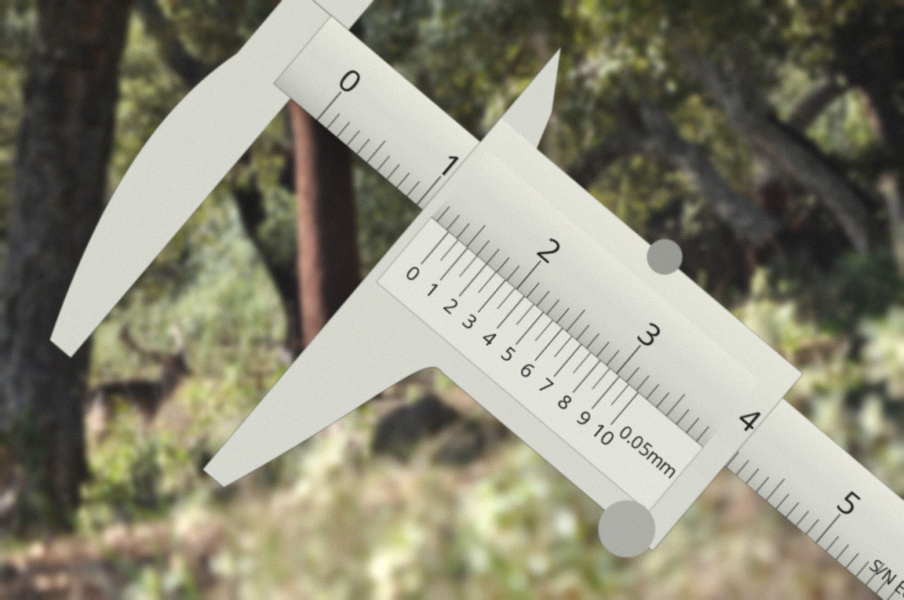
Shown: 13.2; mm
